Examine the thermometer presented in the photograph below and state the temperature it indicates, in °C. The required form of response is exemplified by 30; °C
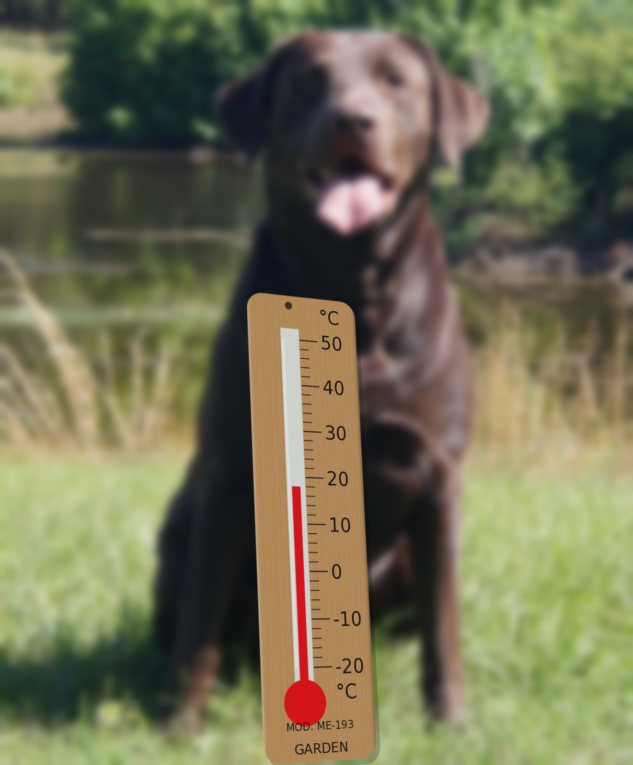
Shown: 18; °C
